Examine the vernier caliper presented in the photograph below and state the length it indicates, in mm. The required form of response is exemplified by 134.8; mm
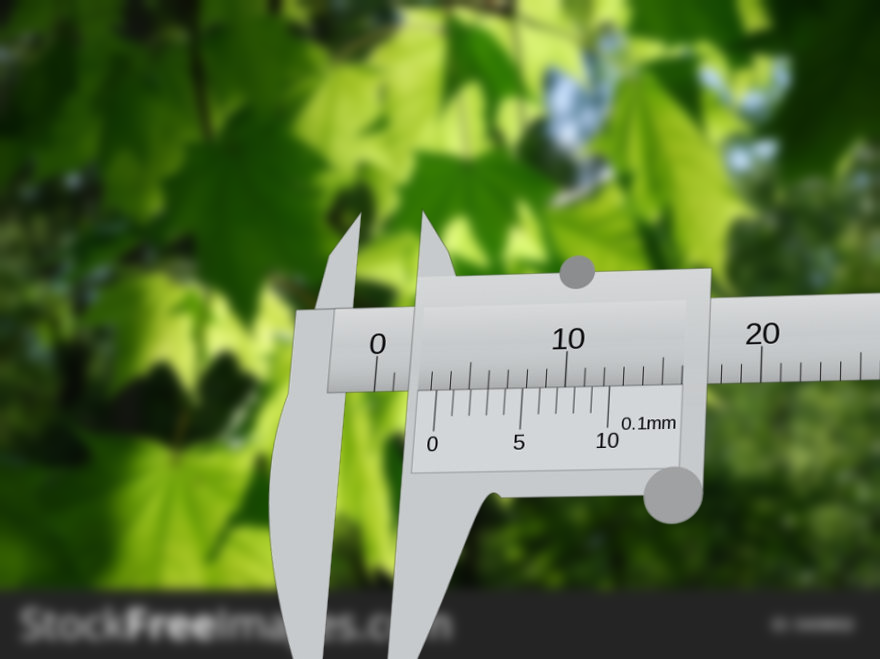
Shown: 3.3; mm
